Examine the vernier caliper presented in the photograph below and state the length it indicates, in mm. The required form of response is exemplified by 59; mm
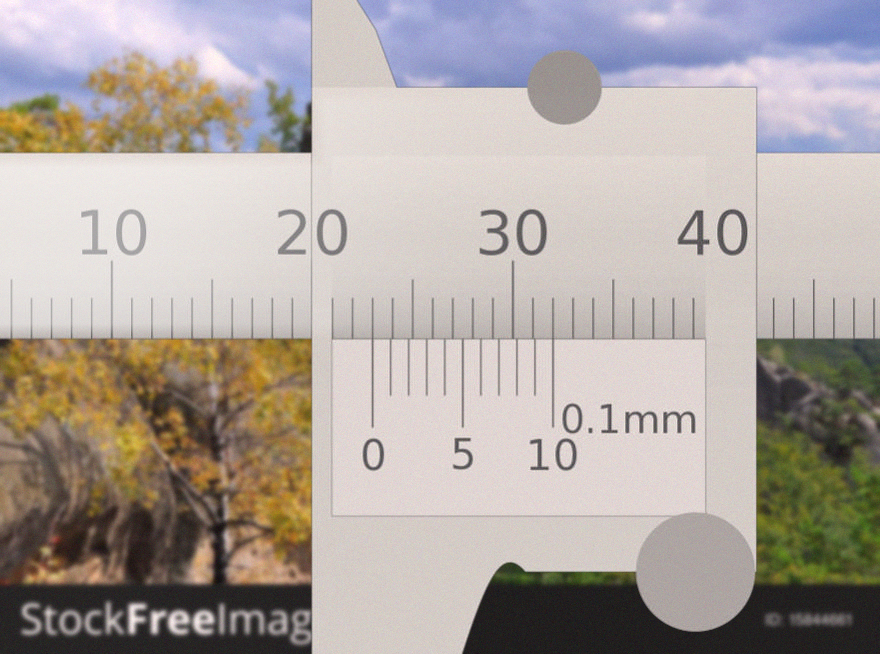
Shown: 23.0; mm
